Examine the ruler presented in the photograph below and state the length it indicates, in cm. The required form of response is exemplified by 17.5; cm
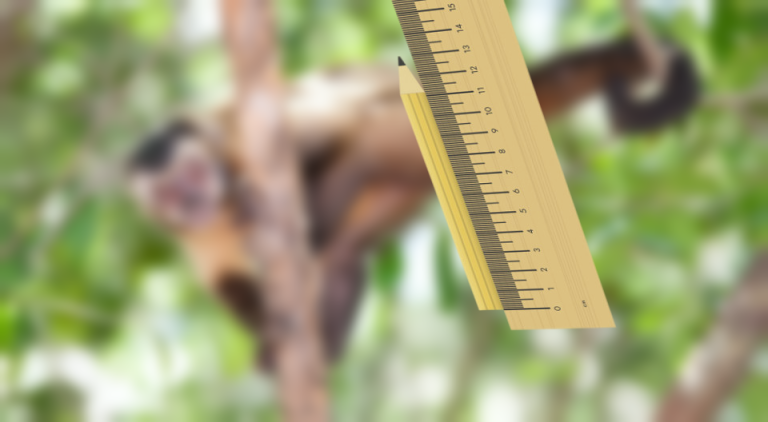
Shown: 13; cm
